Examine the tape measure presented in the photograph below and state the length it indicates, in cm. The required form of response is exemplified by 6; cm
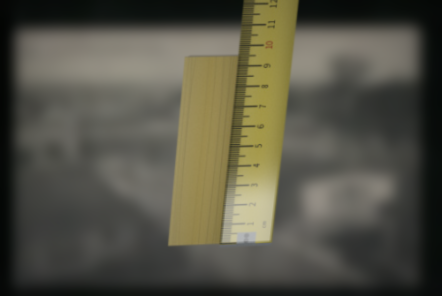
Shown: 9.5; cm
